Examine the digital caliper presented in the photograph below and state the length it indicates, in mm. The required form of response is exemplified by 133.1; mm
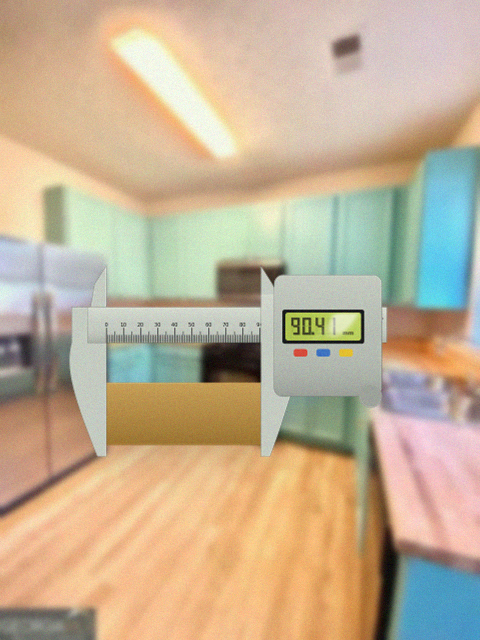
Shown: 90.41; mm
